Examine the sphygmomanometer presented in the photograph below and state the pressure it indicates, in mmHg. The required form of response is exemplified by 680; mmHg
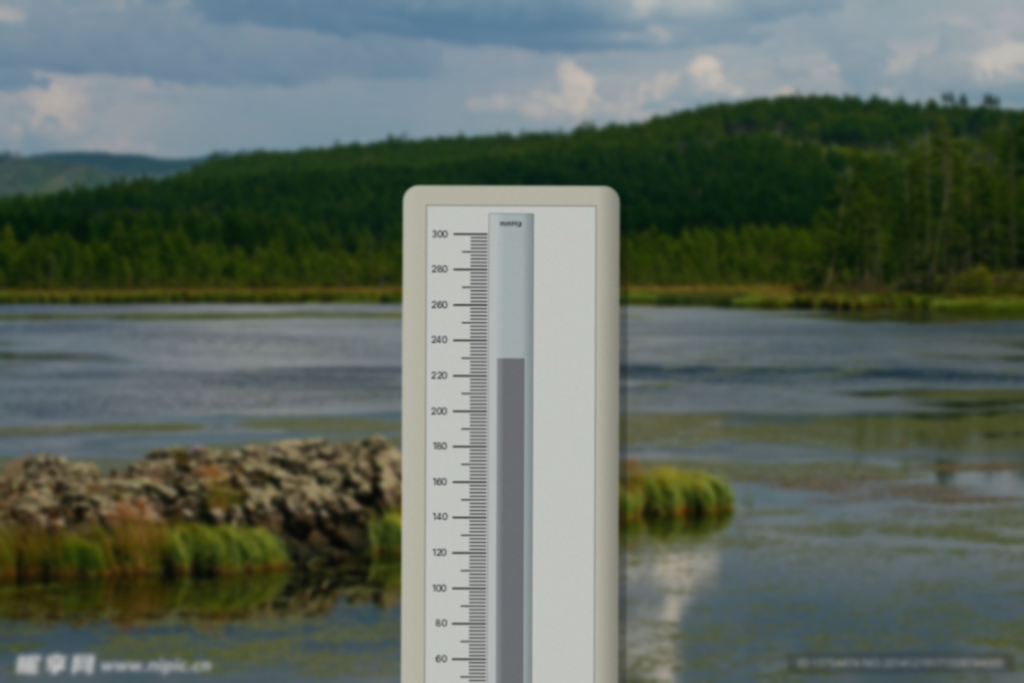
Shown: 230; mmHg
